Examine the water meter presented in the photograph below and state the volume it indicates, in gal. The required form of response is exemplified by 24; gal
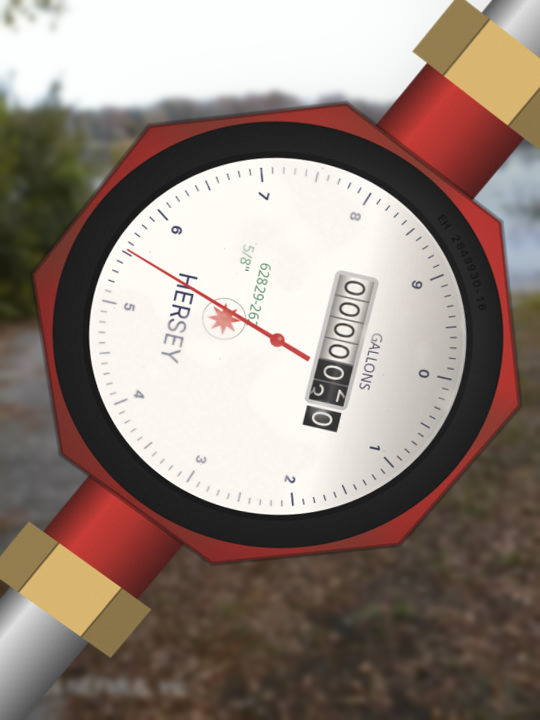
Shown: 25.5; gal
